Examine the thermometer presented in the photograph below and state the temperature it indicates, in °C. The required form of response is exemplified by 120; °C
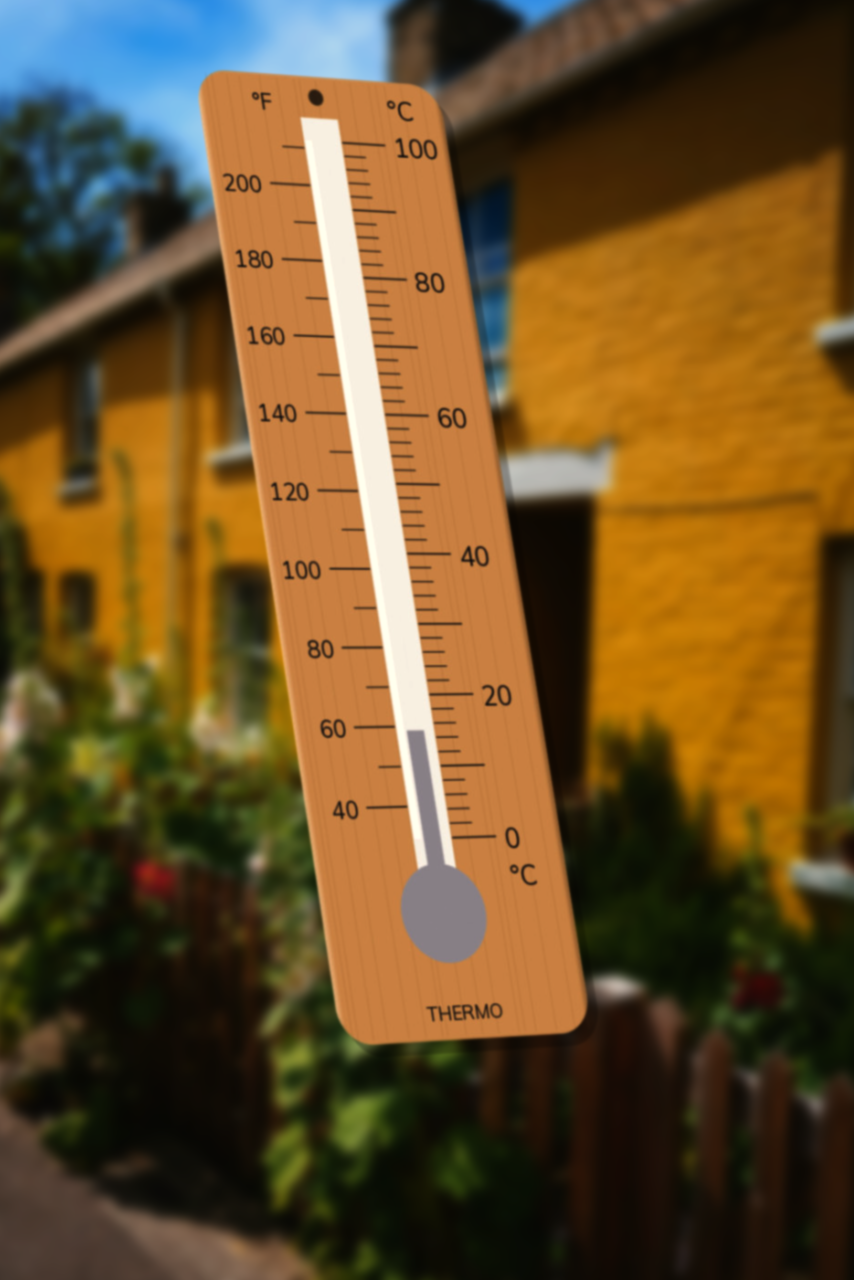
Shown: 15; °C
